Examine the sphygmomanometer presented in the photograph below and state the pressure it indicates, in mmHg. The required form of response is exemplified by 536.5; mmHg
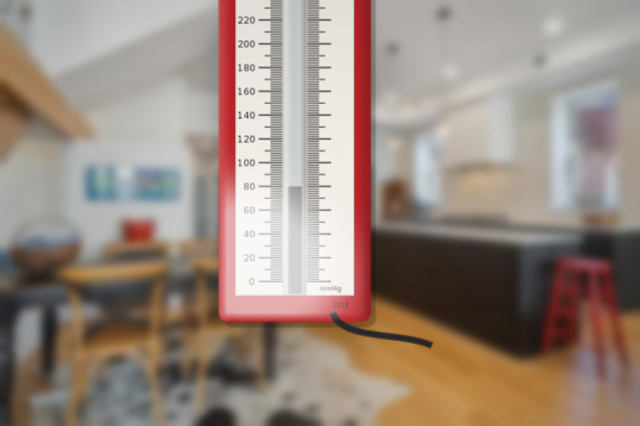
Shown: 80; mmHg
